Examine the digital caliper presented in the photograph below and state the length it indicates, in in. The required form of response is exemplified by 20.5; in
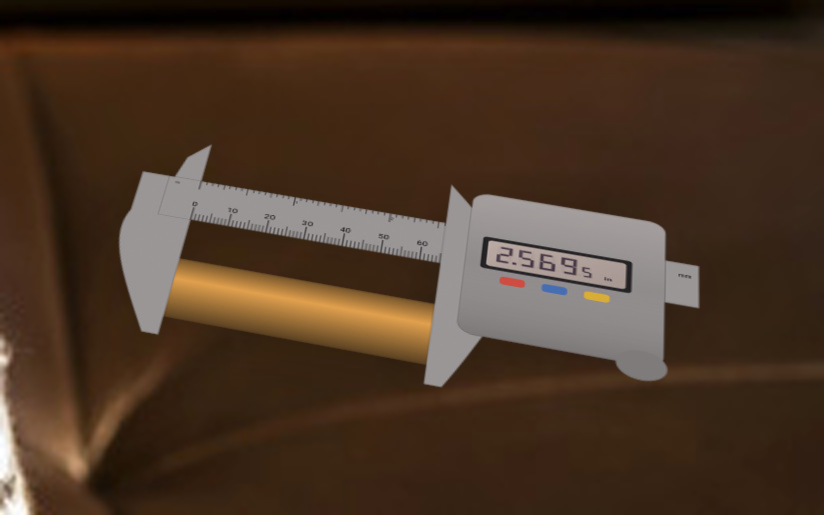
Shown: 2.5695; in
